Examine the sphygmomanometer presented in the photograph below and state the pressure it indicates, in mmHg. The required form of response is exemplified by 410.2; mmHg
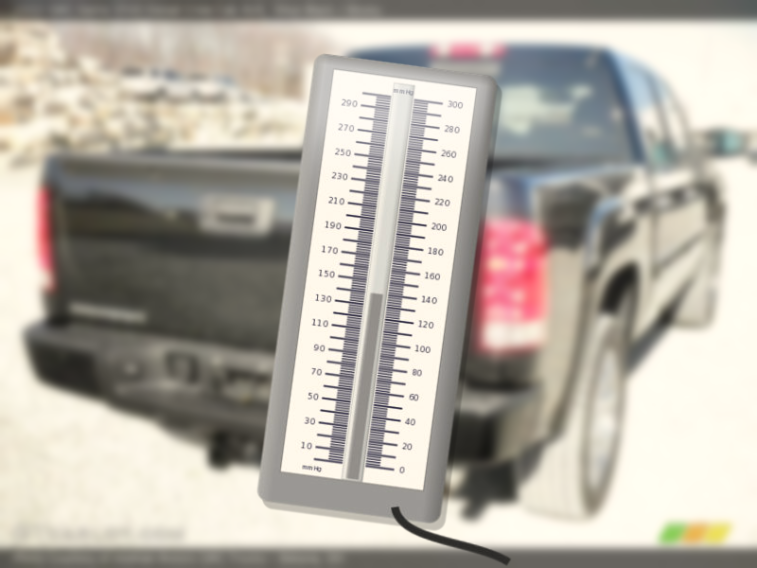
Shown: 140; mmHg
